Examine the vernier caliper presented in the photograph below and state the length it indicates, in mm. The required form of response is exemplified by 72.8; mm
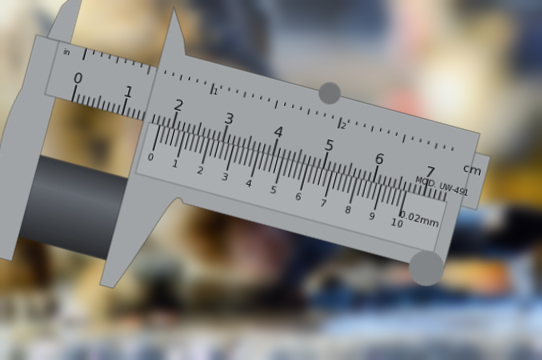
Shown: 17.5; mm
